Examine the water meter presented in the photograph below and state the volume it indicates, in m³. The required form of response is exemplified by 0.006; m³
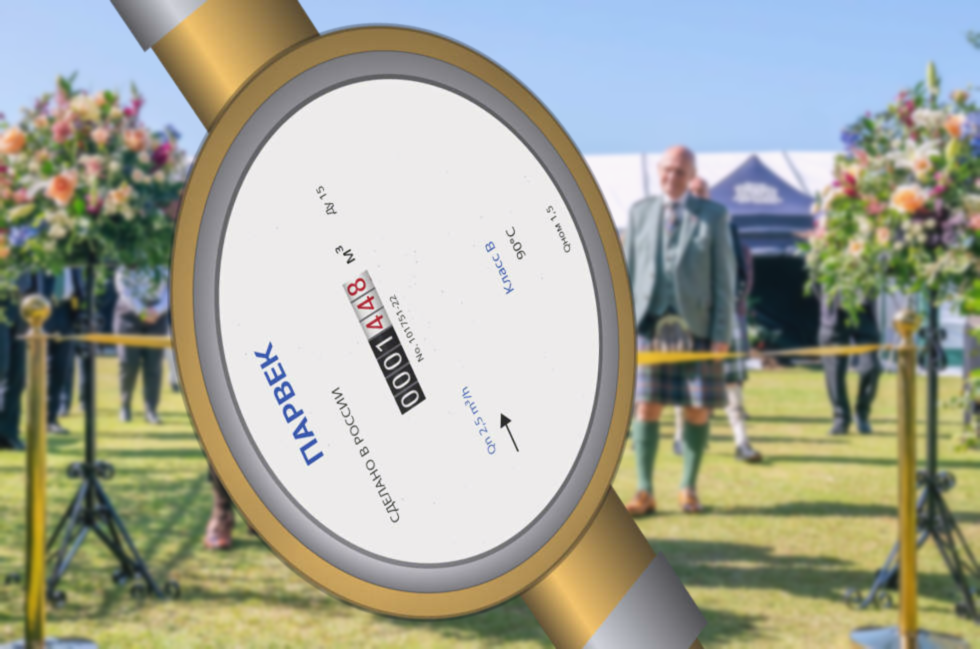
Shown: 1.448; m³
